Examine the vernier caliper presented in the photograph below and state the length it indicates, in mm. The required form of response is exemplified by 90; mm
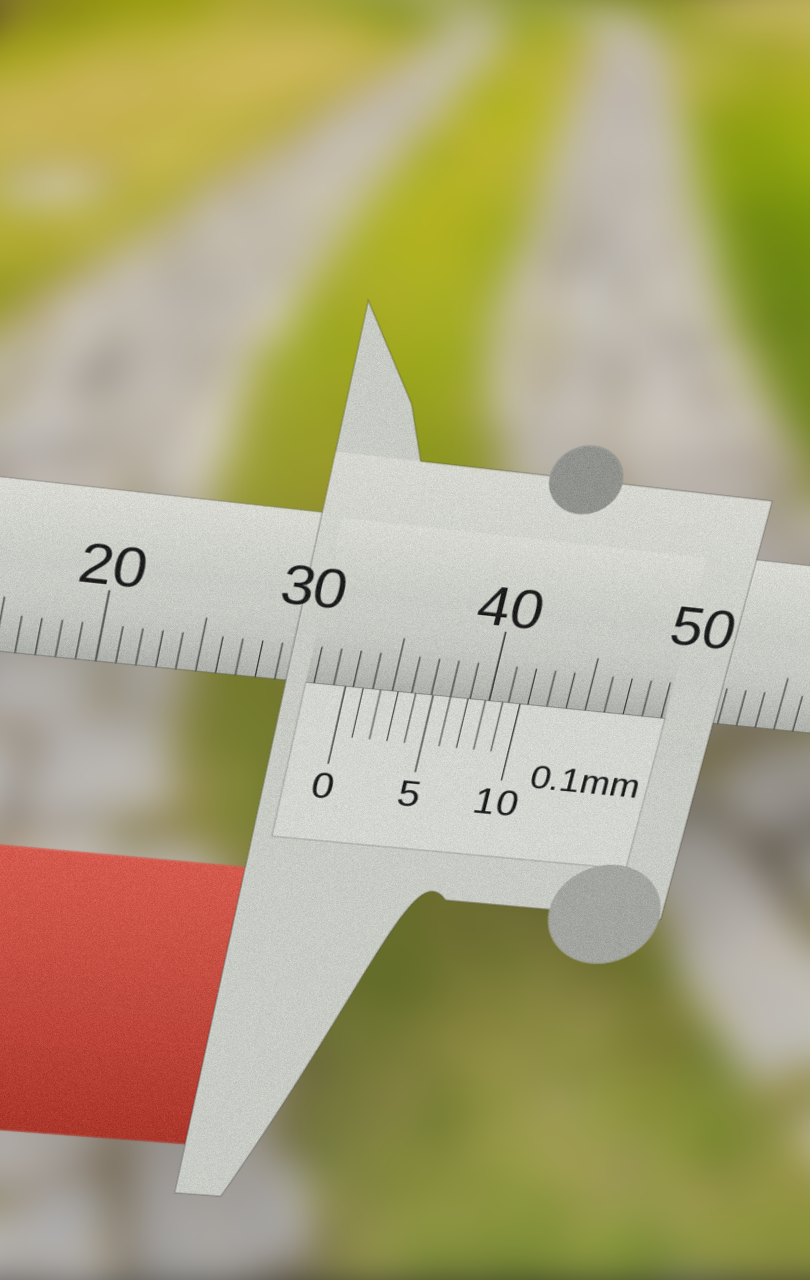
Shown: 32.6; mm
